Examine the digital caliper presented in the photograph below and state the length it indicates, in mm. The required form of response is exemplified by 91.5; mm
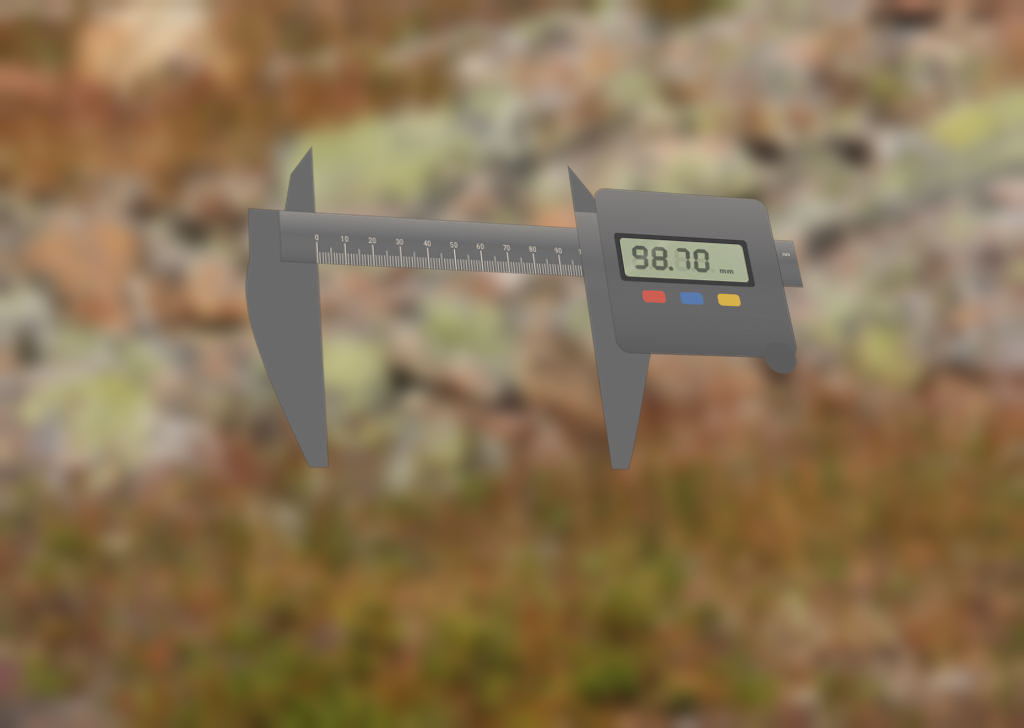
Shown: 98.70; mm
